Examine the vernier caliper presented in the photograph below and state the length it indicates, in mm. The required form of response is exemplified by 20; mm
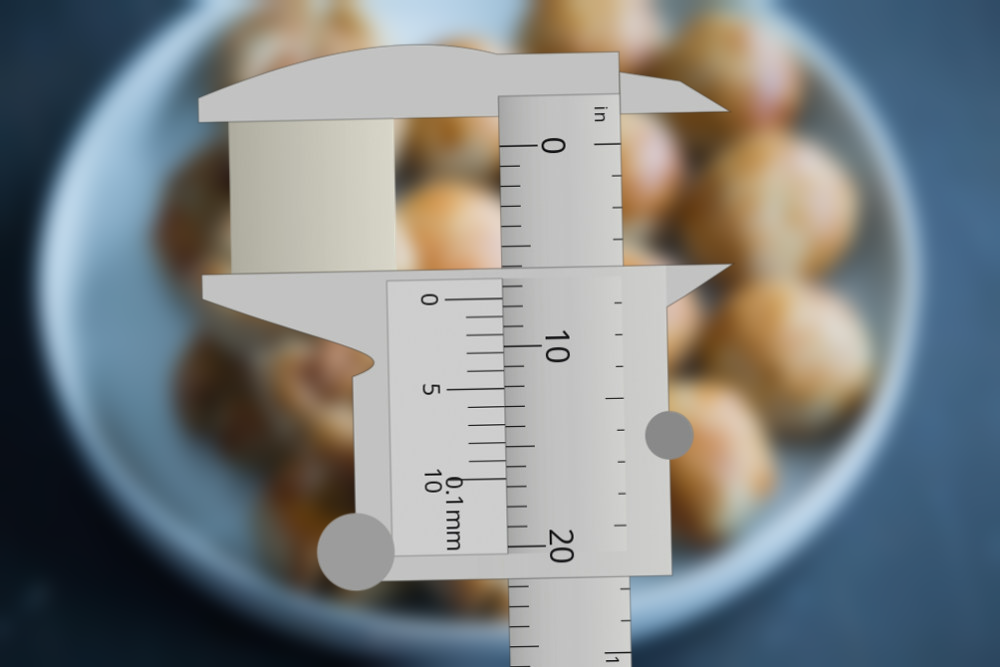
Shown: 7.6; mm
